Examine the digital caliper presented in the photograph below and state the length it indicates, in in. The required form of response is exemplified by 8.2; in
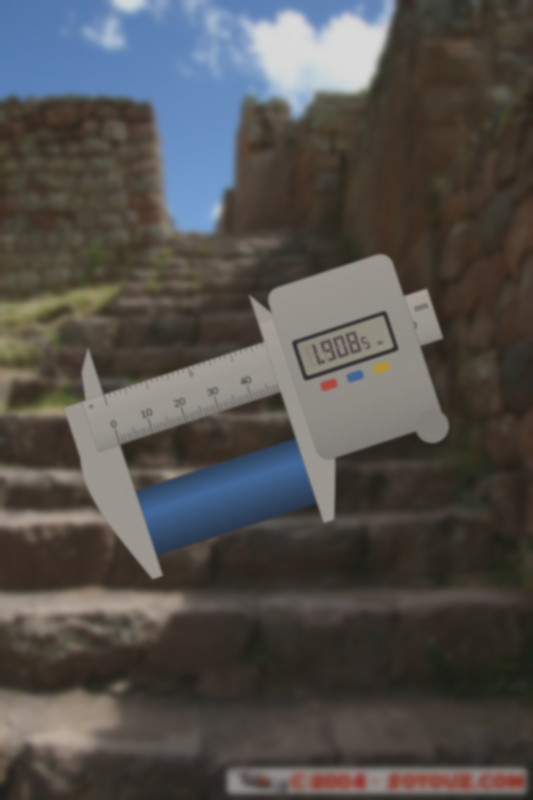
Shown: 1.9085; in
